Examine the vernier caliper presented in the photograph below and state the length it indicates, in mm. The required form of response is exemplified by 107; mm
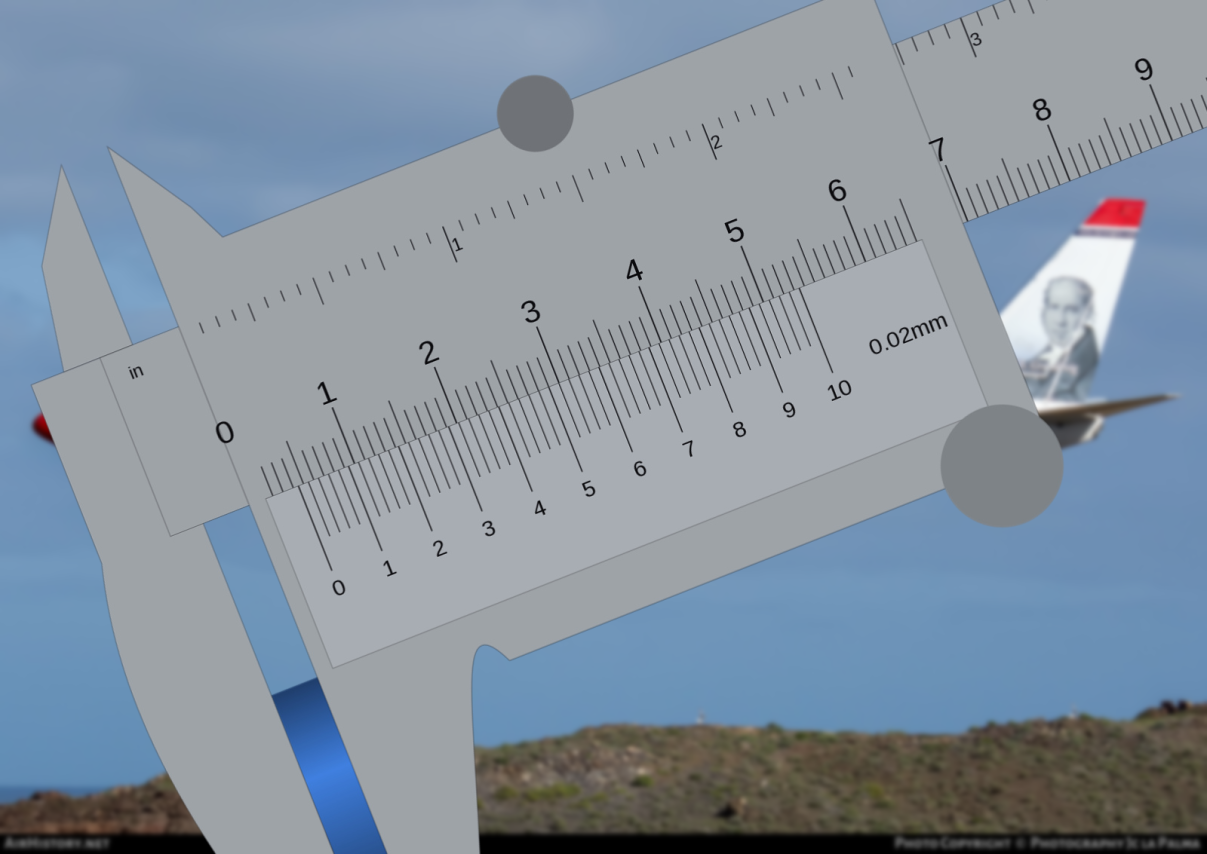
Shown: 4.5; mm
